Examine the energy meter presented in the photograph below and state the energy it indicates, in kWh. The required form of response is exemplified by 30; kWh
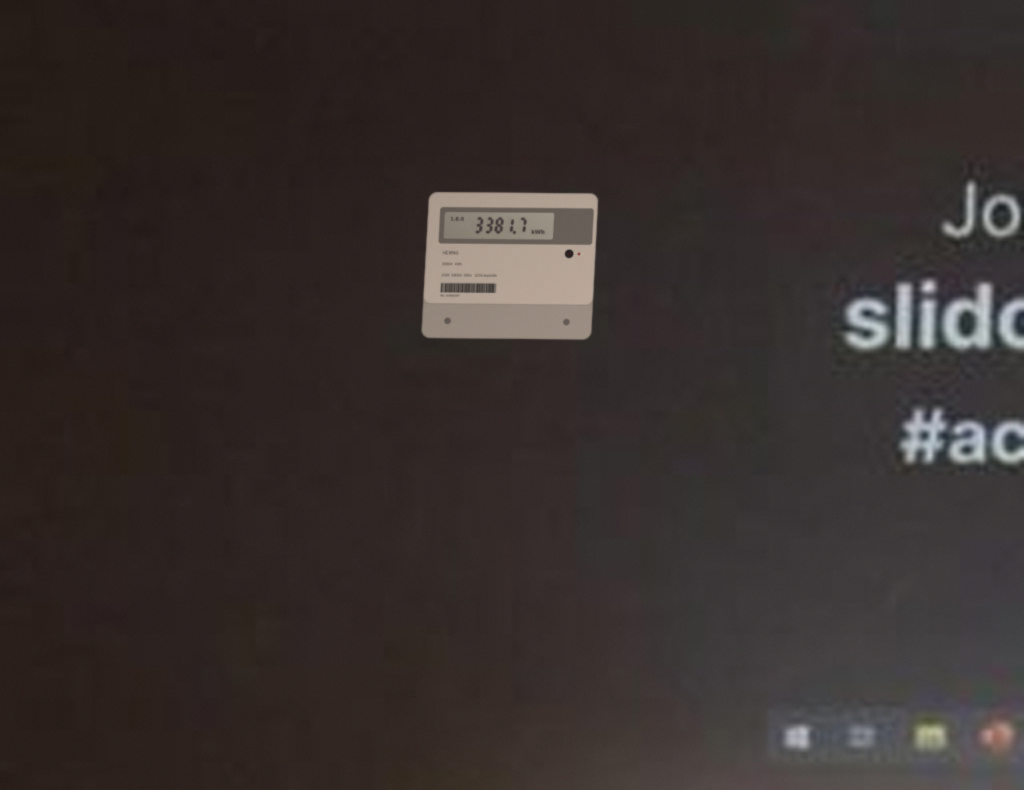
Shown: 3381.7; kWh
